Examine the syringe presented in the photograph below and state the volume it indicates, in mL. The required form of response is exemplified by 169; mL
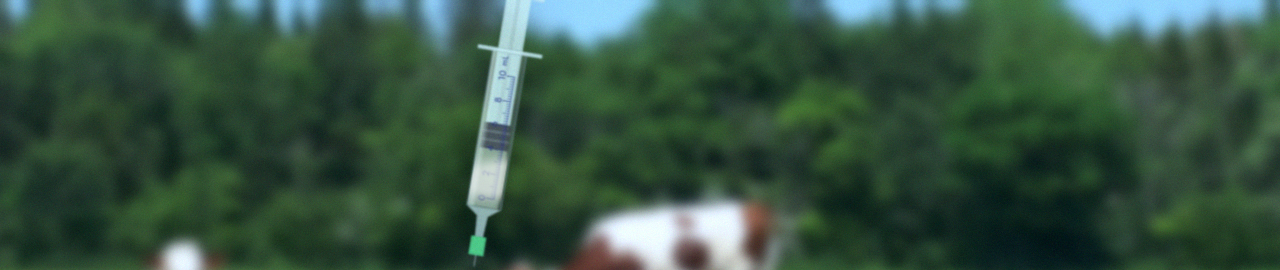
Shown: 4; mL
